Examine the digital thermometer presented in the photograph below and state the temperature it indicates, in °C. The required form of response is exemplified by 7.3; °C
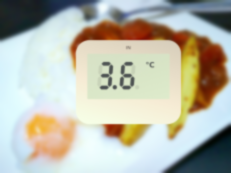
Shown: 3.6; °C
